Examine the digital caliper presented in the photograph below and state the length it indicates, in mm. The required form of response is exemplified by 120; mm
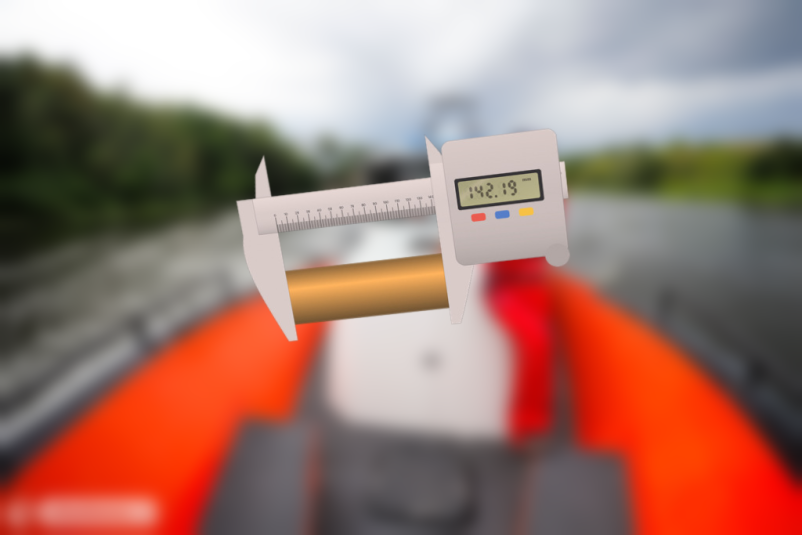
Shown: 142.19; mm
